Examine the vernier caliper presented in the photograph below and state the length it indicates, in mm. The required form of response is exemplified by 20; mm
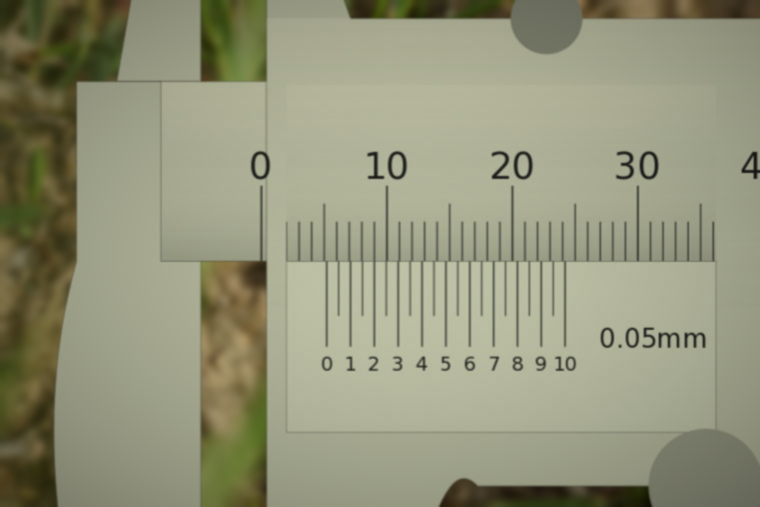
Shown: 5.2; mm
